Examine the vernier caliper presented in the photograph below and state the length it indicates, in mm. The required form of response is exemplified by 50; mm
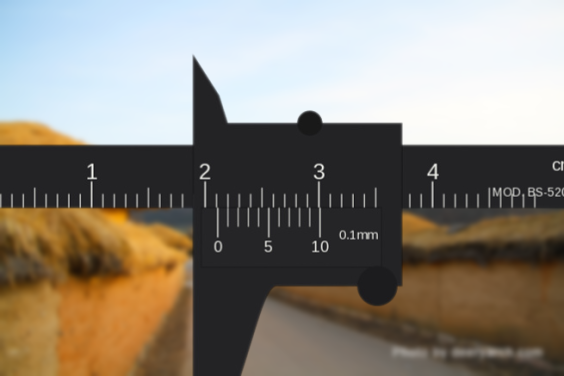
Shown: 21.1; mm
